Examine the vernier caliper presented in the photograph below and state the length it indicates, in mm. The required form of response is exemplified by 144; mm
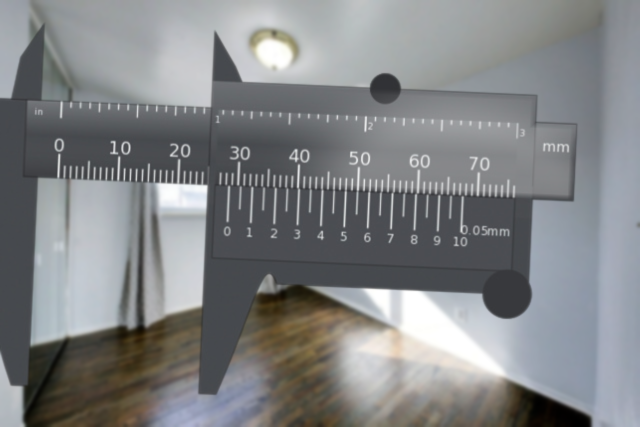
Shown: 28.5; mm
